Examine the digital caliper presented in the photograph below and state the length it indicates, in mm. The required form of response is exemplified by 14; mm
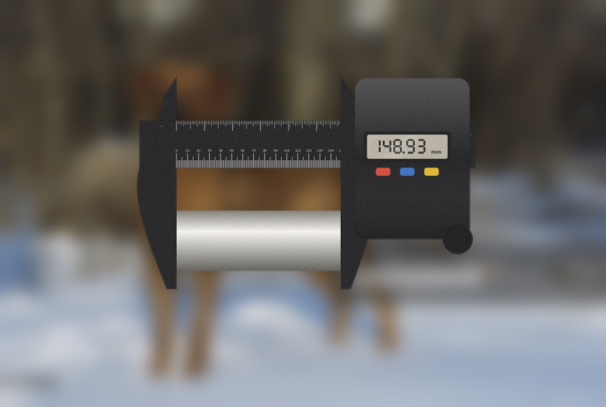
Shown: 148.93; mm
